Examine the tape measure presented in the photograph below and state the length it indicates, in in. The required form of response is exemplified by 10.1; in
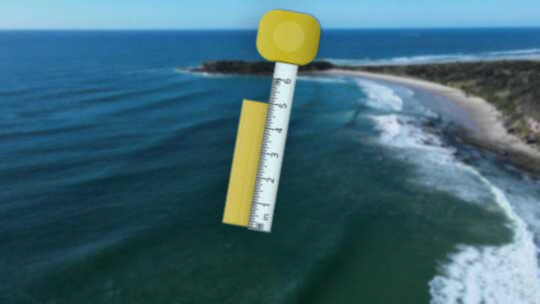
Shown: 5; in
